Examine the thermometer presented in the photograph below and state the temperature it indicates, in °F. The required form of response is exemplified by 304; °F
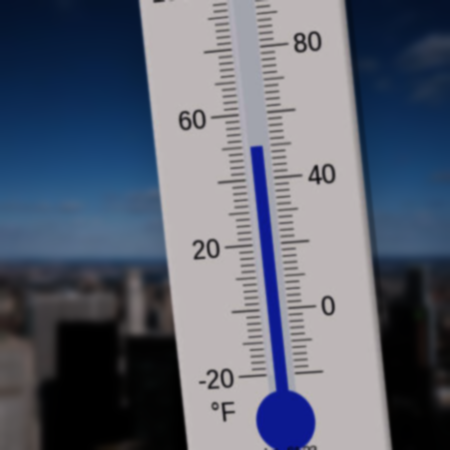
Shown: 50; °F
